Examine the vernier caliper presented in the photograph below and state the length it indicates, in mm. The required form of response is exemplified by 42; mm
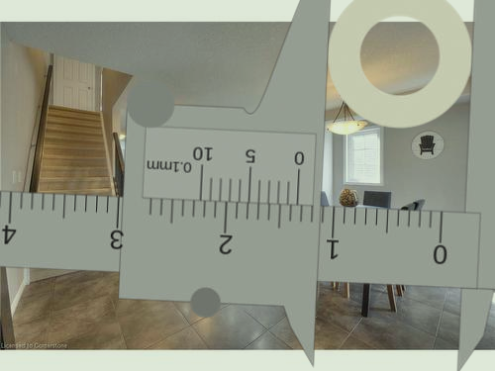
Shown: 13.4; mm
